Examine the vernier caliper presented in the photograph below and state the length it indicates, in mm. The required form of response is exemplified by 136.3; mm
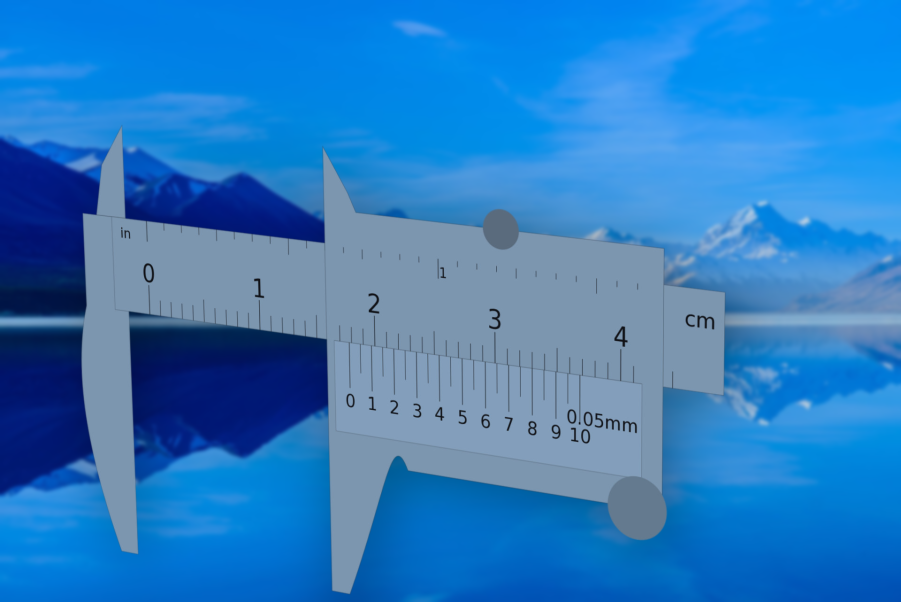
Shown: 17.8; mm
